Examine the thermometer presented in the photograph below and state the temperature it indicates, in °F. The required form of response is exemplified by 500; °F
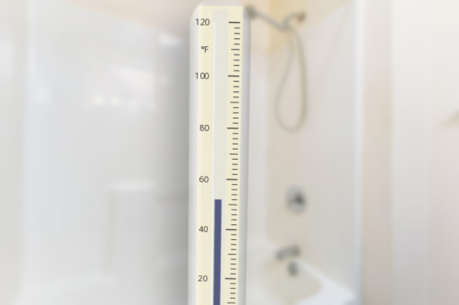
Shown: 52; °F
